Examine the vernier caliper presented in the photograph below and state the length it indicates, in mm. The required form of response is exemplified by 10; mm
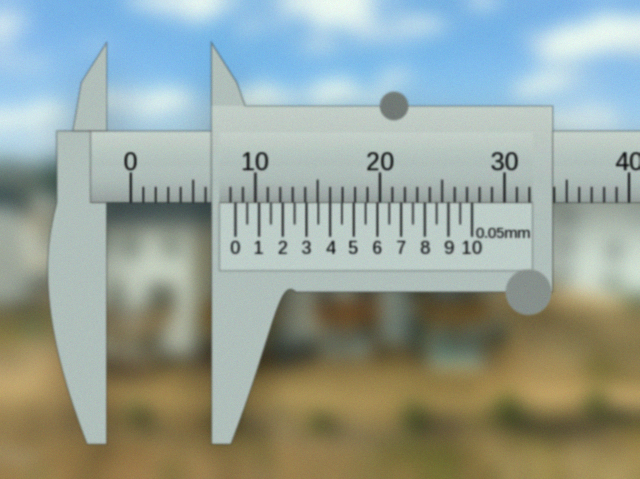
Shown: 8.4; mm
